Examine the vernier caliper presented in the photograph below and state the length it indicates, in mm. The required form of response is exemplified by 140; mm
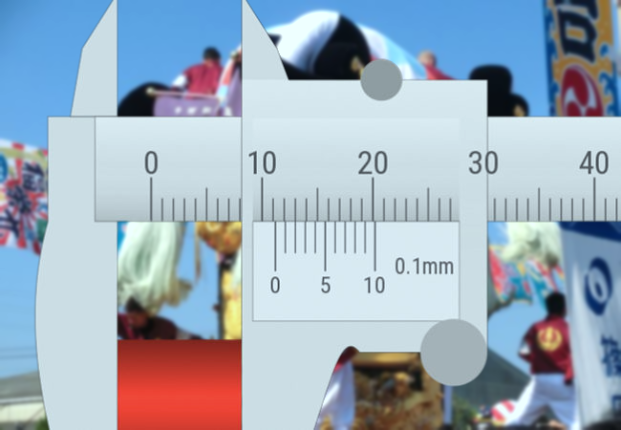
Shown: 11.2; mm
